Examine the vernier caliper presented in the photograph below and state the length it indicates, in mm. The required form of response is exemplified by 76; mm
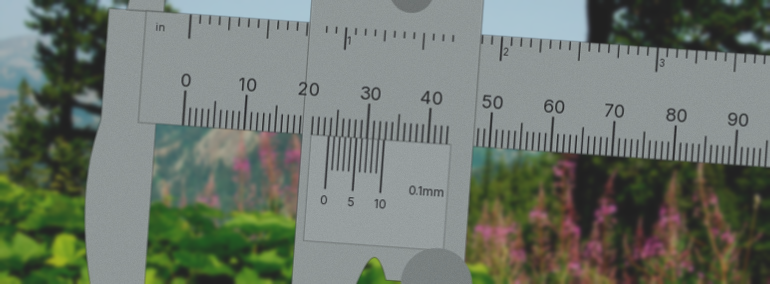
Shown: 23.8; mm
